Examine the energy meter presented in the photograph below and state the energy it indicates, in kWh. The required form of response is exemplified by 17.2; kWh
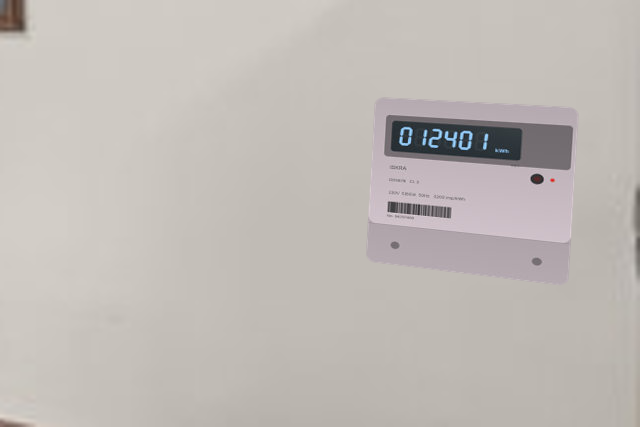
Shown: 12401; kWh
